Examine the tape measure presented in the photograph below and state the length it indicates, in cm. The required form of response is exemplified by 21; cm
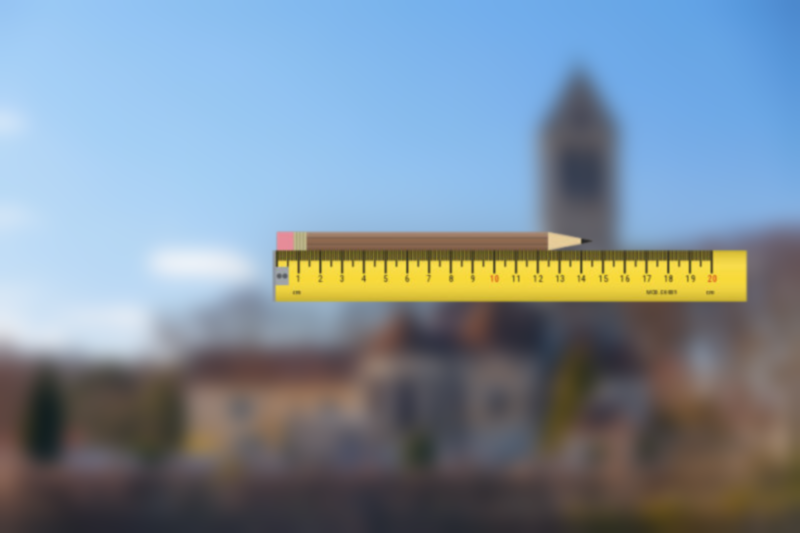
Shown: 14.5; cm
